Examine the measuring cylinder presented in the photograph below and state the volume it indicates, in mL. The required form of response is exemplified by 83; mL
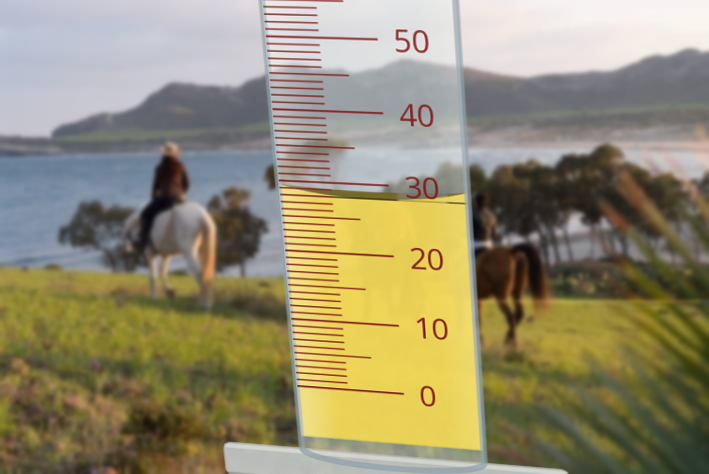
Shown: 28; mL
